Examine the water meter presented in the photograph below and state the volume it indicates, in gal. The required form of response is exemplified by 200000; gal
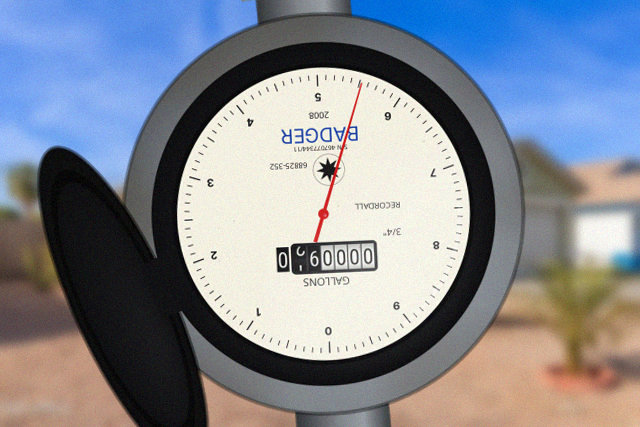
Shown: 915.5; gal
